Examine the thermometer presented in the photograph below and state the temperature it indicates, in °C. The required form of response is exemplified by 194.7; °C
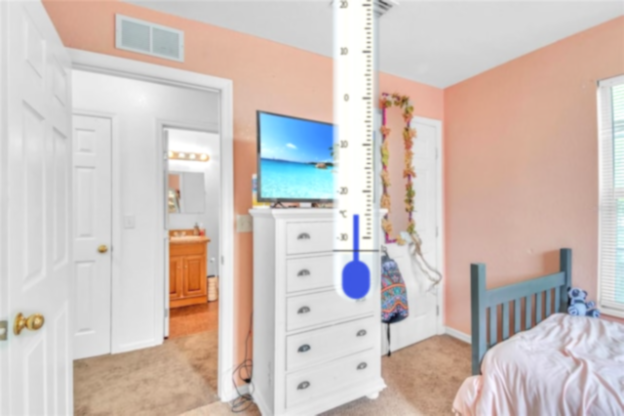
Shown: -25; °C
